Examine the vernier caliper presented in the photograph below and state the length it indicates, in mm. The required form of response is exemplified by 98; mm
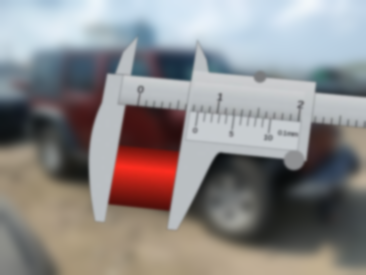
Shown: 7.6; mm
